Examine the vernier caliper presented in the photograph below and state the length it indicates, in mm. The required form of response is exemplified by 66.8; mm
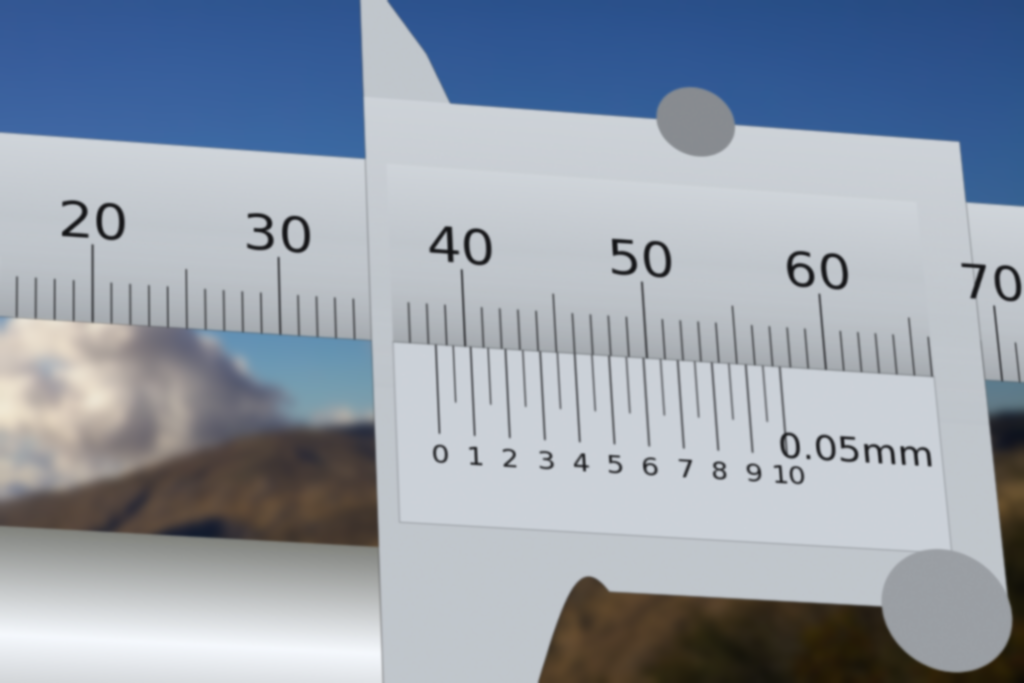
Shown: 38.4; mm
